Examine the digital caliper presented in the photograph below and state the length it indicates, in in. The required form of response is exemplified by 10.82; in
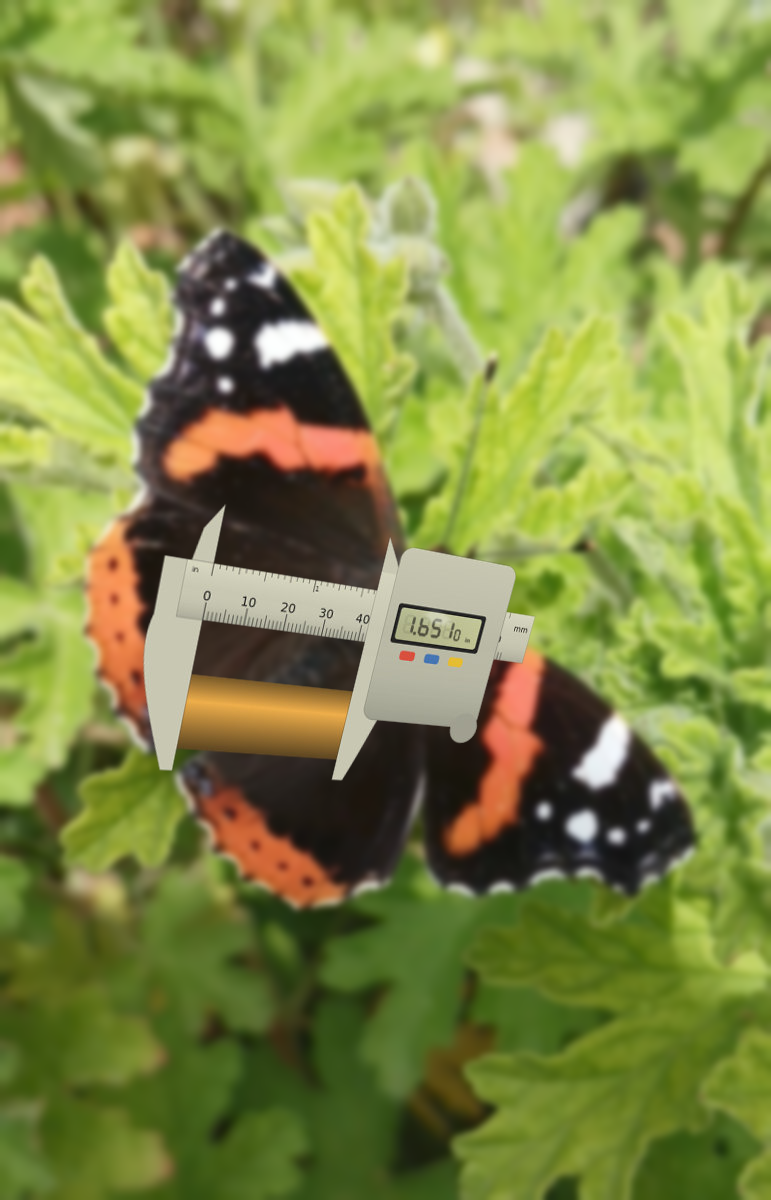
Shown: 1.6510; in
